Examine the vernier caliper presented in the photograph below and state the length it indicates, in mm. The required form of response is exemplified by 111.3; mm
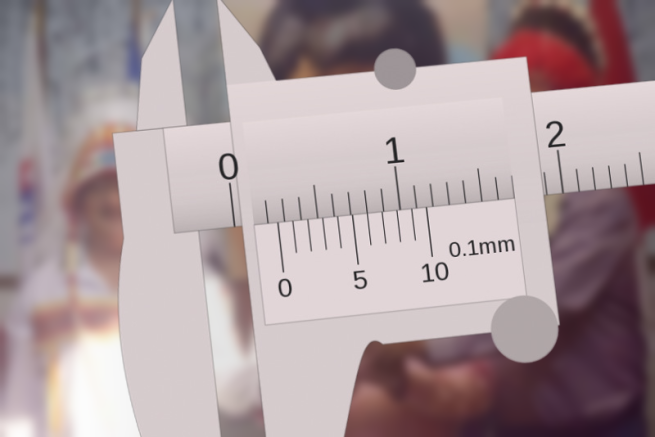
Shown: 2.6; mm
